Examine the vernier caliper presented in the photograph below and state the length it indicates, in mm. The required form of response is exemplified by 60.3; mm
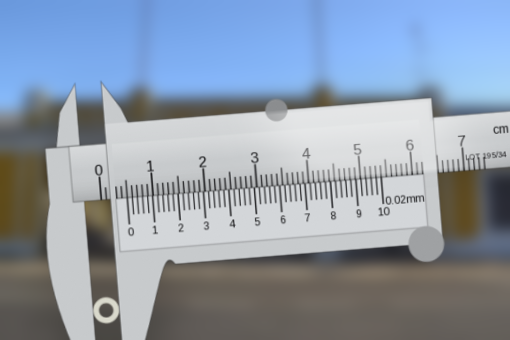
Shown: 5.0; mm
